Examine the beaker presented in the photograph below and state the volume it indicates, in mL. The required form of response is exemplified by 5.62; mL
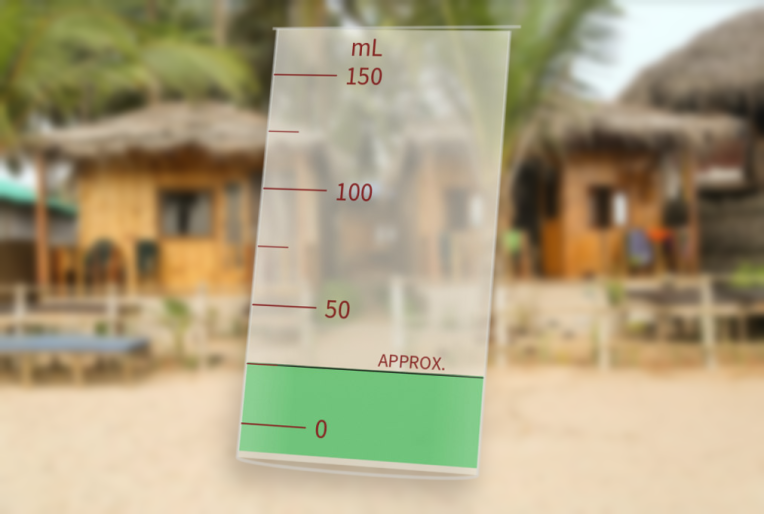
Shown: 25; mL
